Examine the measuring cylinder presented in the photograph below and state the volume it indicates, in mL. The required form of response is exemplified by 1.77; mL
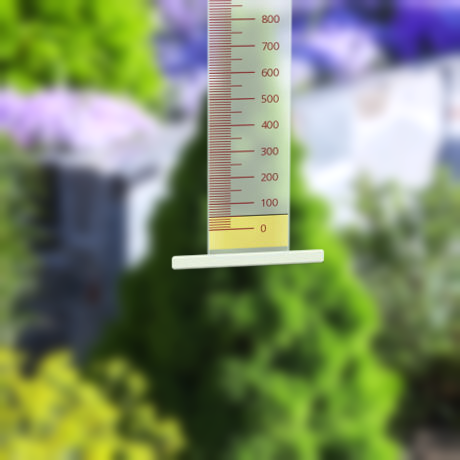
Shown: 50; mL
